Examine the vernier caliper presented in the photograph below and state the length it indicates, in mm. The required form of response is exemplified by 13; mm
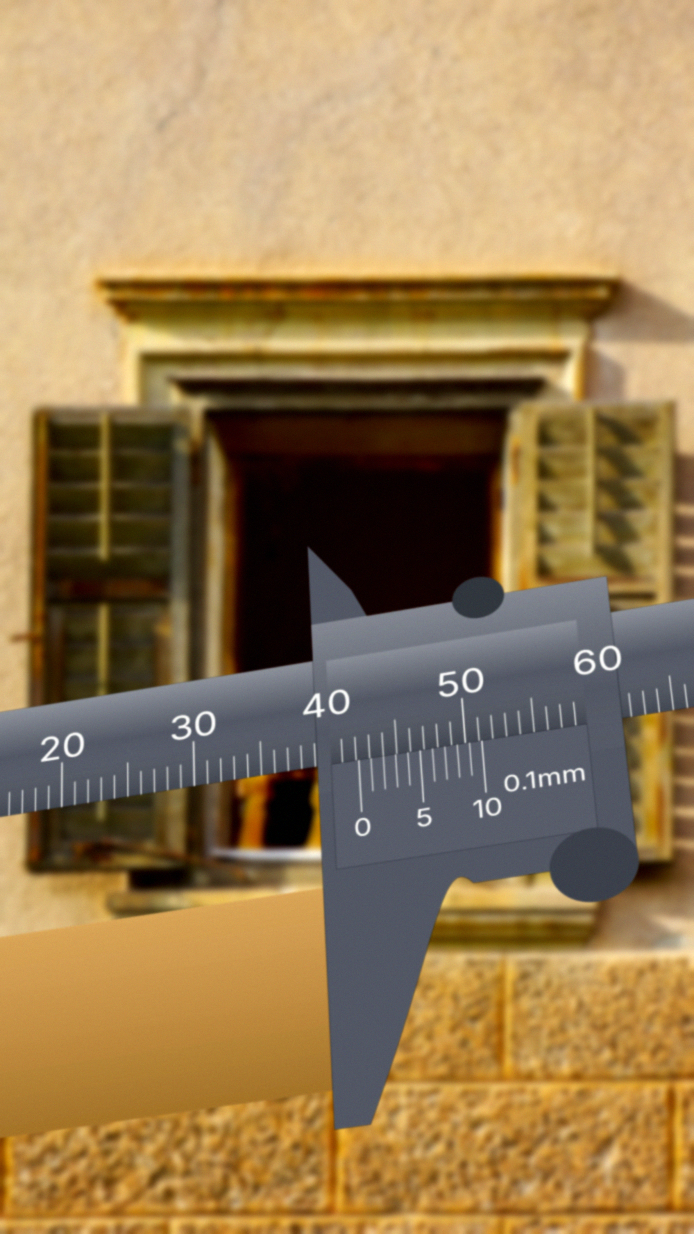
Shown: 42.2; mm
